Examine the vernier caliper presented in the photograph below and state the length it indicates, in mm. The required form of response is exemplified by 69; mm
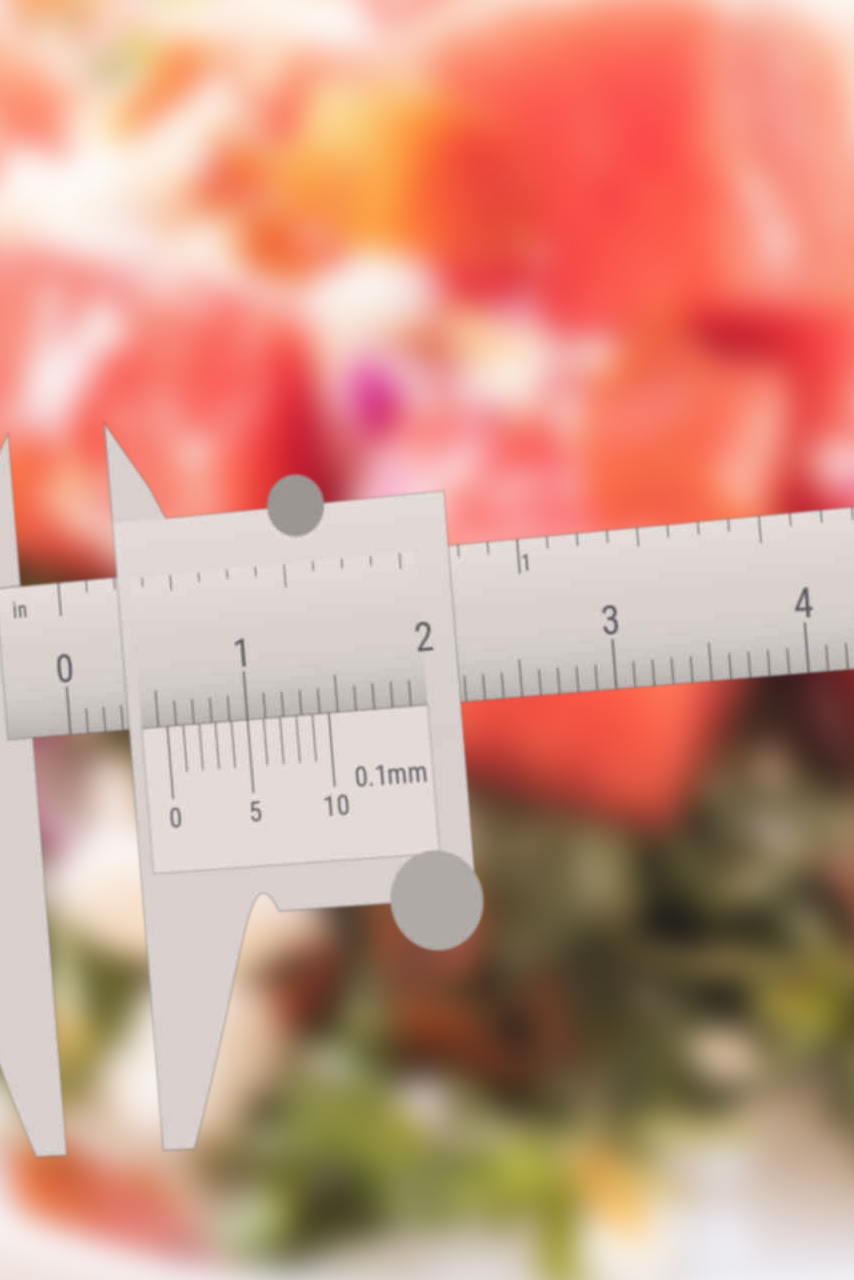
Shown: 5.5; mm
